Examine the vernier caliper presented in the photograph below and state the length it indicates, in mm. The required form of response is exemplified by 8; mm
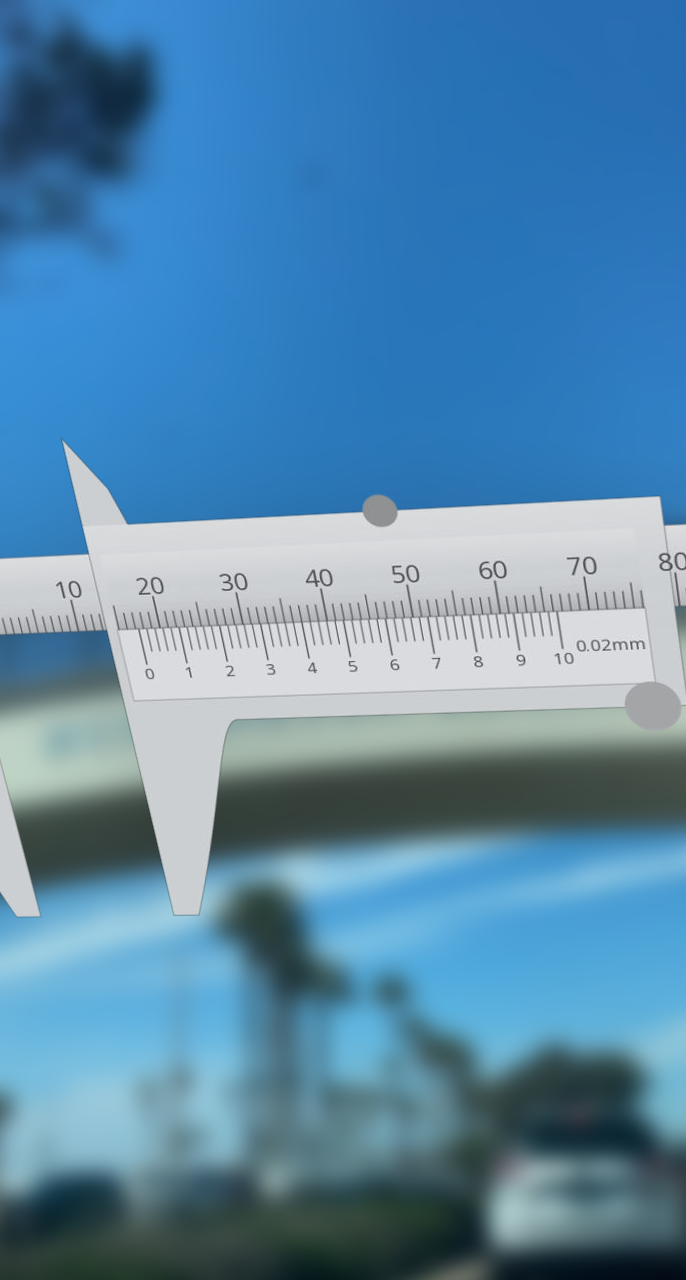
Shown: 17.4; mm
